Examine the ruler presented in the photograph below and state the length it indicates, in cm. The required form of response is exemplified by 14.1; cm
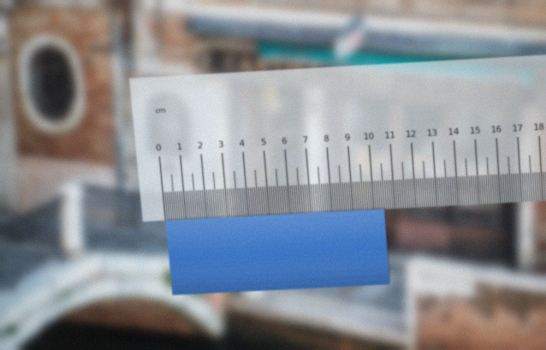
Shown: 10.5; cm
